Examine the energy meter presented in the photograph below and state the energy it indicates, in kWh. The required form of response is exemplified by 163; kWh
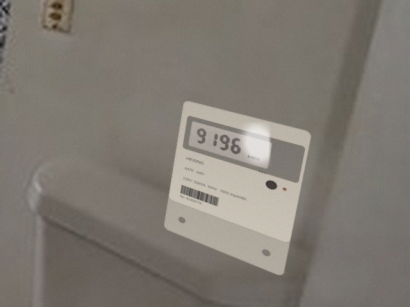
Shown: 9196; kWh
